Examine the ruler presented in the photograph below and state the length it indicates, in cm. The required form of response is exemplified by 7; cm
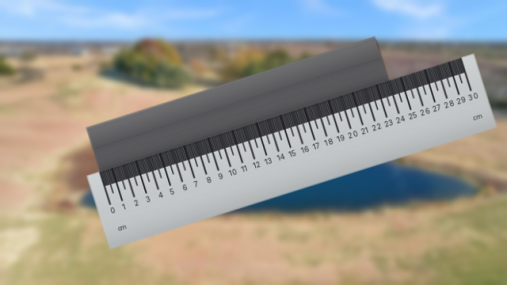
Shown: 24; cm
